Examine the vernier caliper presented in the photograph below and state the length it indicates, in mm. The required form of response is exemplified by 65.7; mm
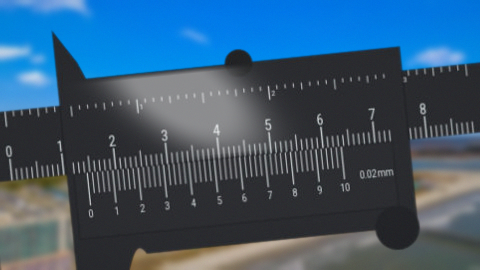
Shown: 14.5; mm
